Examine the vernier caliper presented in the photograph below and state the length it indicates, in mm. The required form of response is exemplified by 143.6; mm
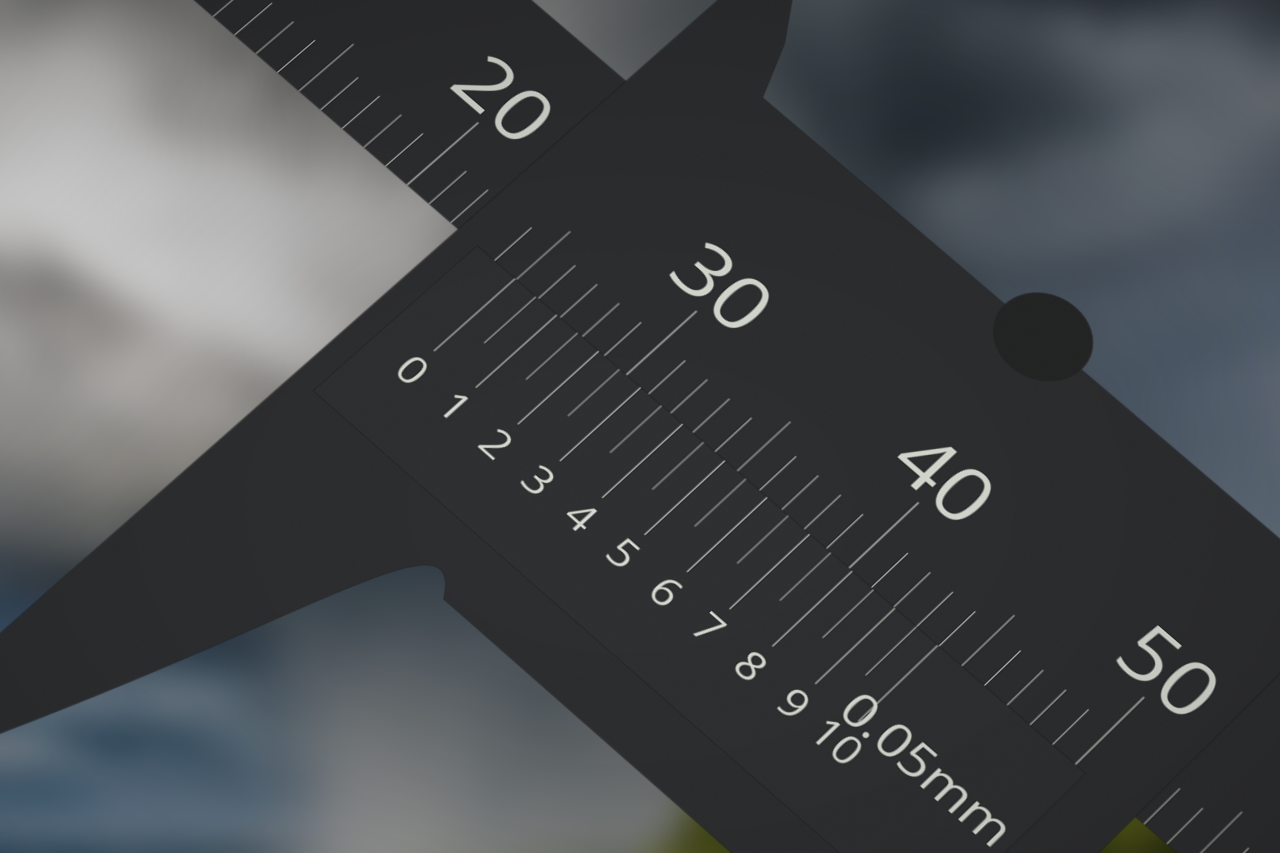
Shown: 24.95; mm
